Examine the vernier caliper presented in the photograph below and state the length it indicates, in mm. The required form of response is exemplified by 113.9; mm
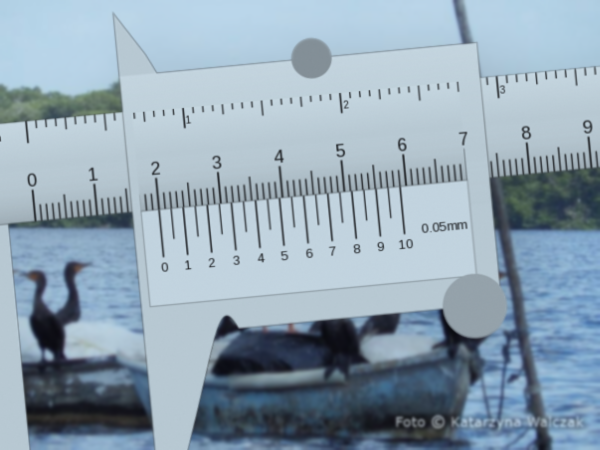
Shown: 20.0; mm
